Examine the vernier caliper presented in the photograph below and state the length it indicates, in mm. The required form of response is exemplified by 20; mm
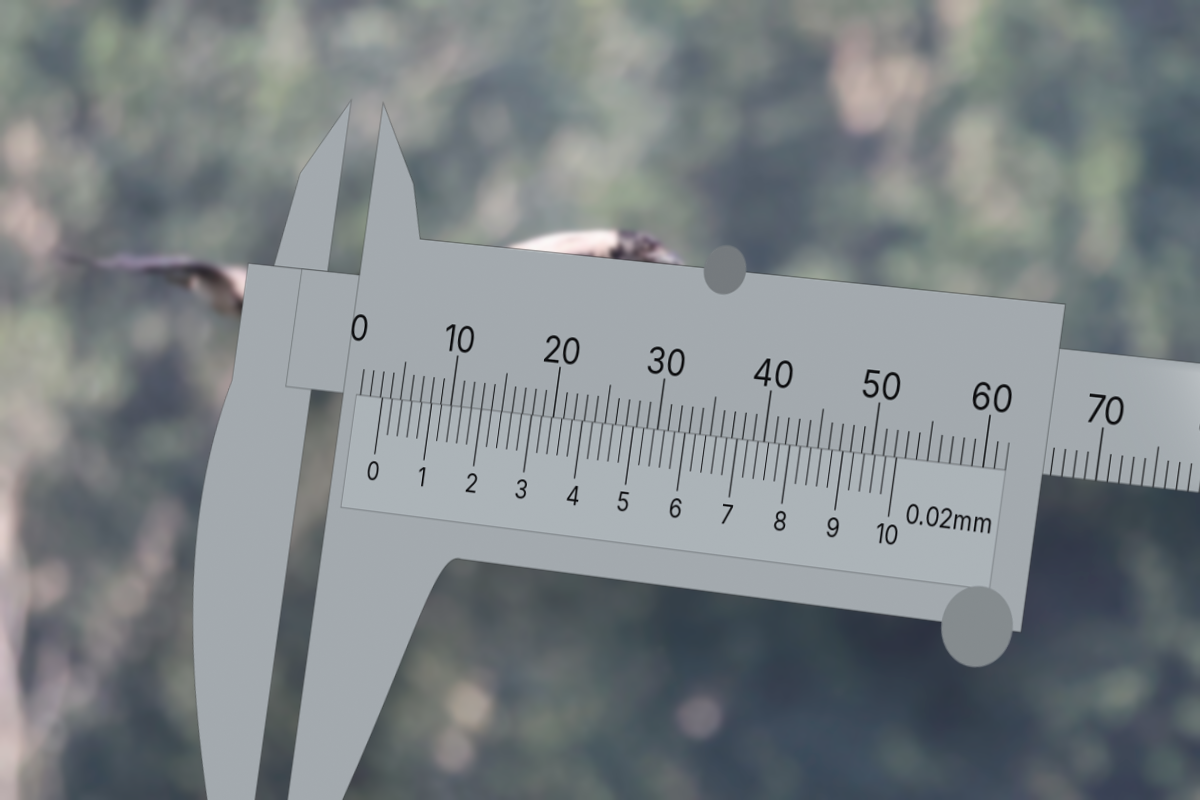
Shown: 3.2; mm
